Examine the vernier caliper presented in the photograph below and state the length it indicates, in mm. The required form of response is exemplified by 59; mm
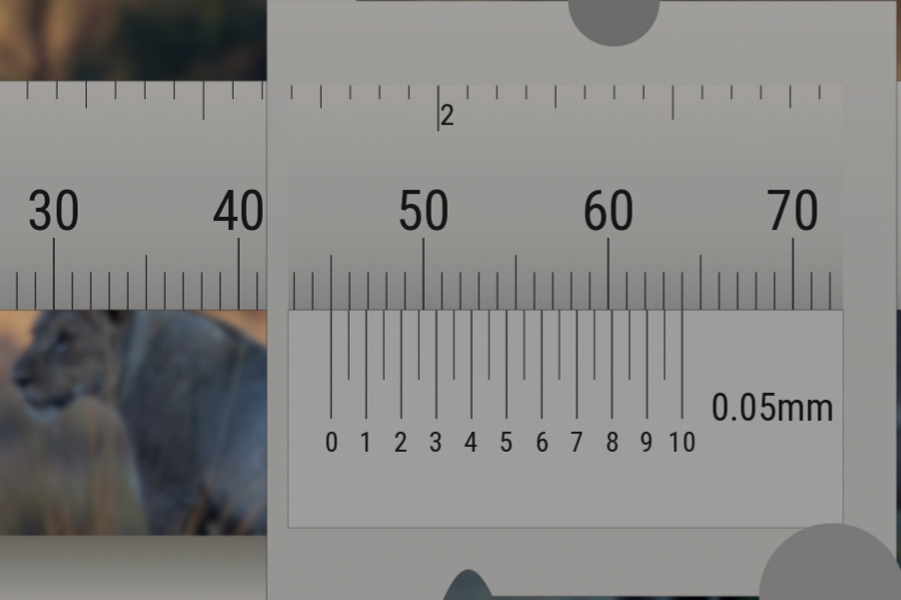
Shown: 45.0; mm
